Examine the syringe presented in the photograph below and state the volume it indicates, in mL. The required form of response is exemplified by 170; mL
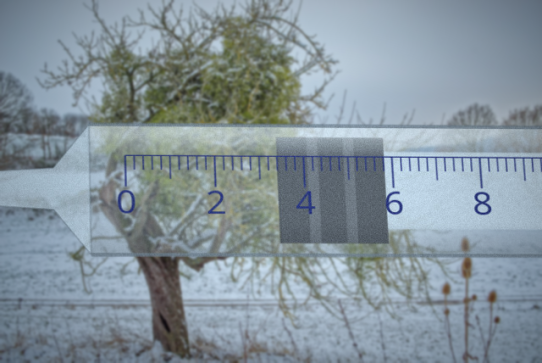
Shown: 3.4; mL
